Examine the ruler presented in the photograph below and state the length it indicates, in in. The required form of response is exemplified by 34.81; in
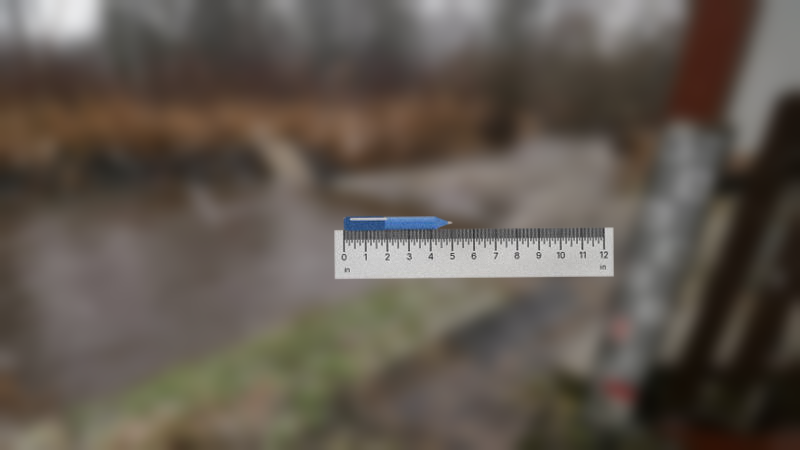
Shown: 5; in
